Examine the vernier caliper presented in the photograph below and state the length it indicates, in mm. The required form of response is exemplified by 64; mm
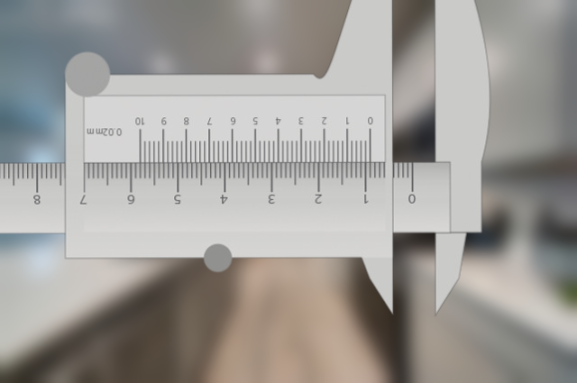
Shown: 9.0; mm
